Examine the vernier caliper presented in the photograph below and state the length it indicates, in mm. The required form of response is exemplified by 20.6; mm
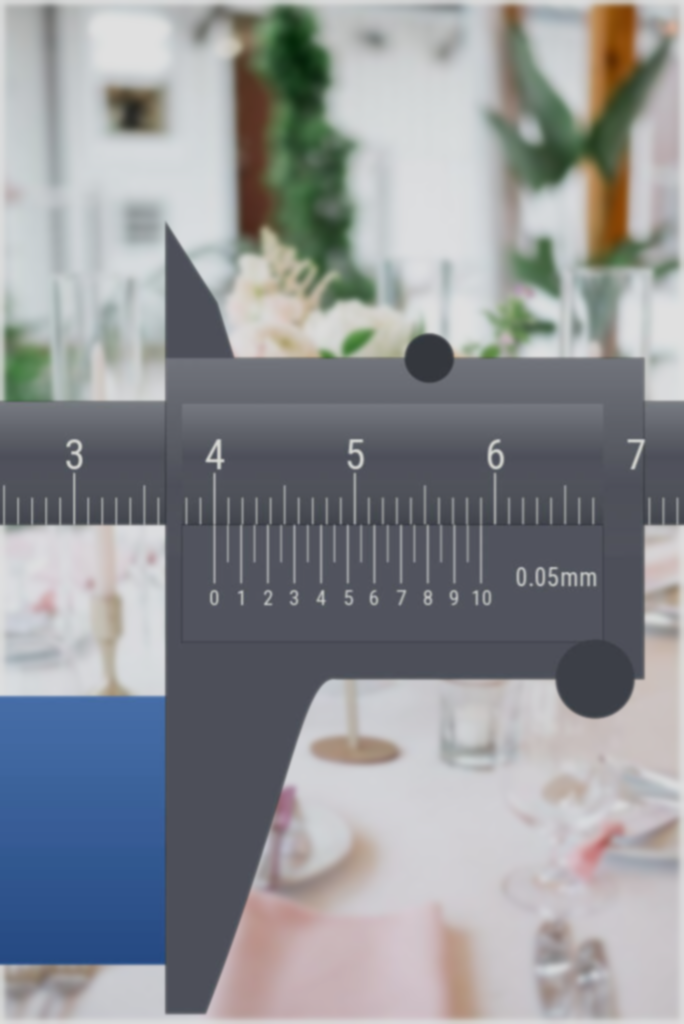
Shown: 40.0; mm
